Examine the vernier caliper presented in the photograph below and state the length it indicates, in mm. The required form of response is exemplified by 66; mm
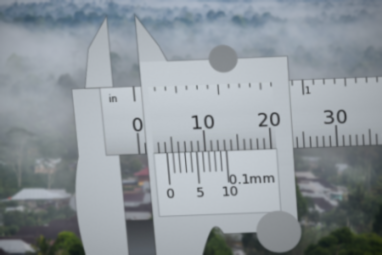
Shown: 4.2; mm
